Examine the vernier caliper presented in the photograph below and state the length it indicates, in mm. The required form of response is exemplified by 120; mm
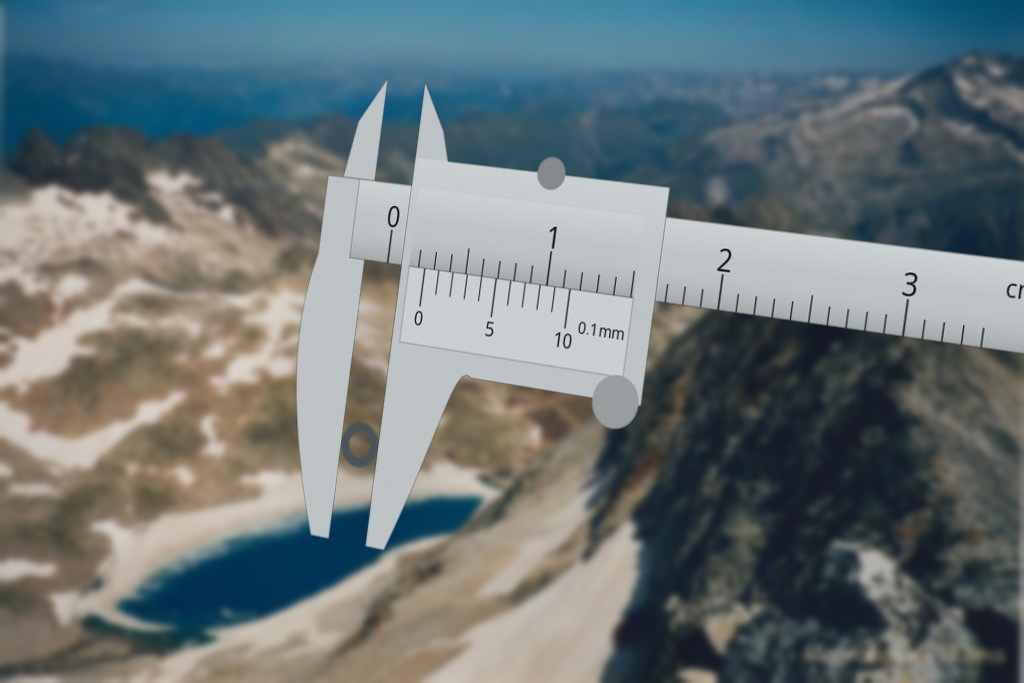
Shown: 2.4; mm
